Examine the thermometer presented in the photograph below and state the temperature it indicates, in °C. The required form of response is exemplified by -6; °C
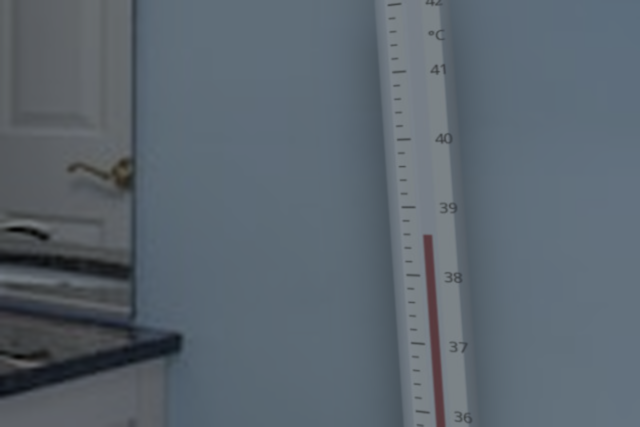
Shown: 38.6; °C
